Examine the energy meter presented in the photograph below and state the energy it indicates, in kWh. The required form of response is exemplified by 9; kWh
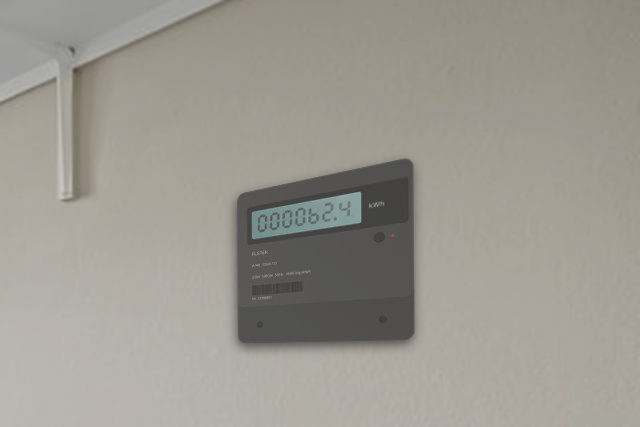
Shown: 62.4; kWh
